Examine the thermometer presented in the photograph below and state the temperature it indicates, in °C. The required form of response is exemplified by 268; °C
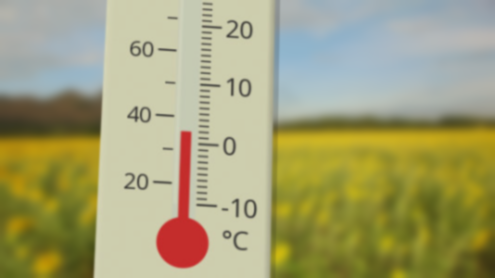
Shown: 2; °C
